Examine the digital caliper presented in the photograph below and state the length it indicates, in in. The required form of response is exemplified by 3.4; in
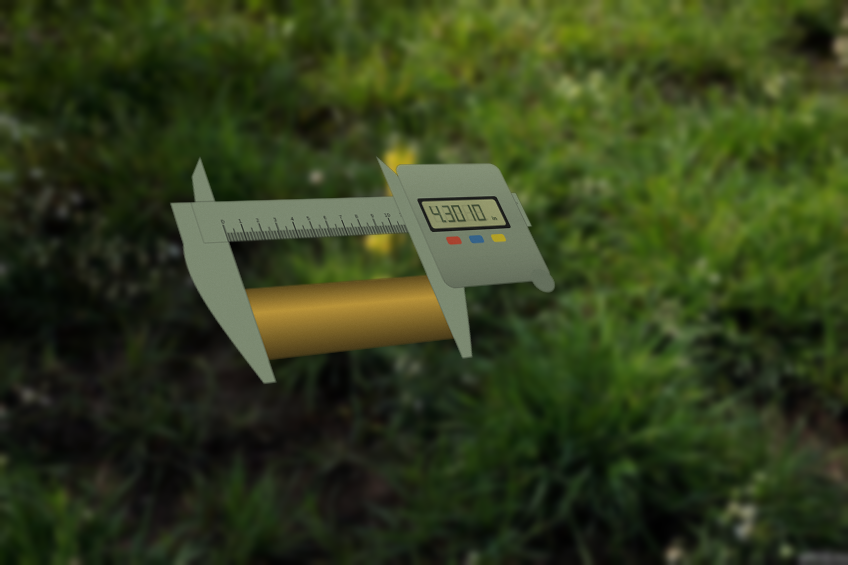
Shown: 4.3010; in
